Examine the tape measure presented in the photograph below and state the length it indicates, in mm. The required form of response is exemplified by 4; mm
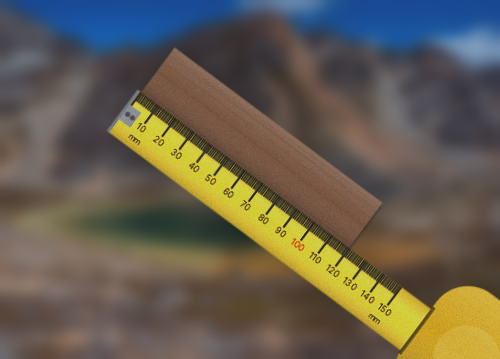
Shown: 120; mm
